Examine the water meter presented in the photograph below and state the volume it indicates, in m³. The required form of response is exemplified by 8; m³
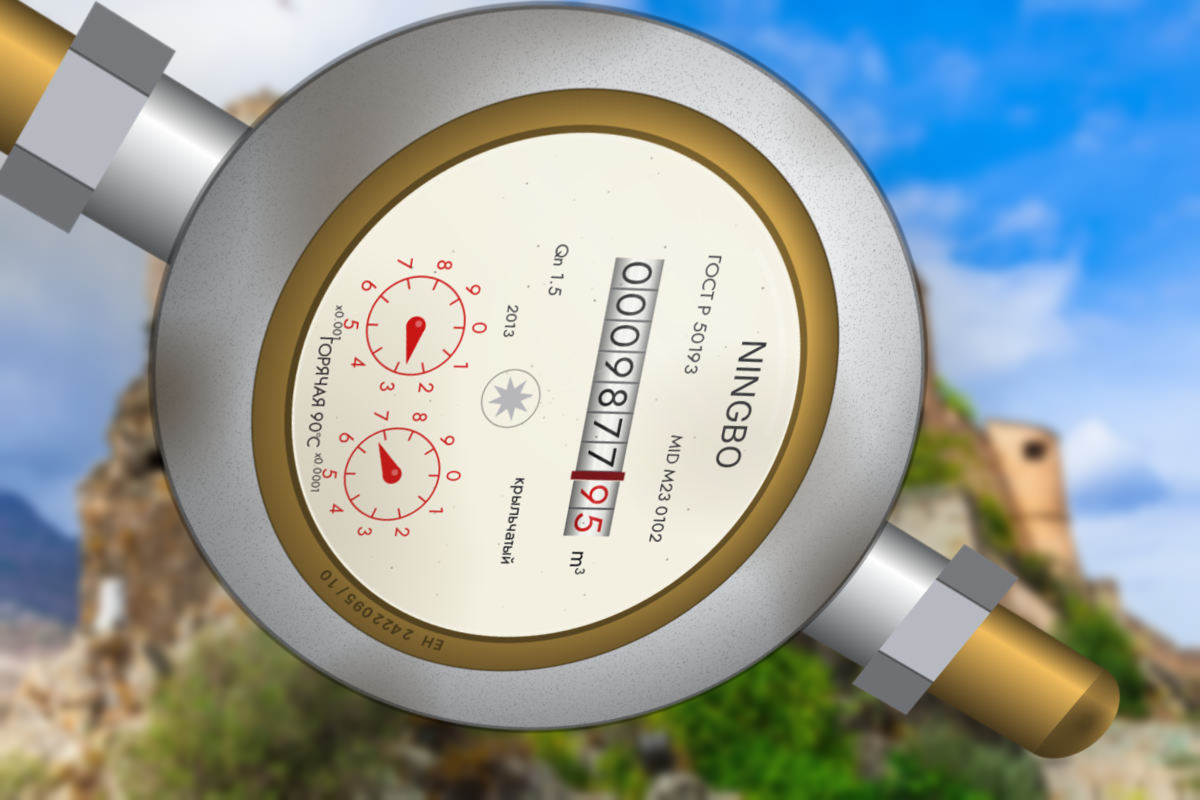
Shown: 9877.9526; m³
